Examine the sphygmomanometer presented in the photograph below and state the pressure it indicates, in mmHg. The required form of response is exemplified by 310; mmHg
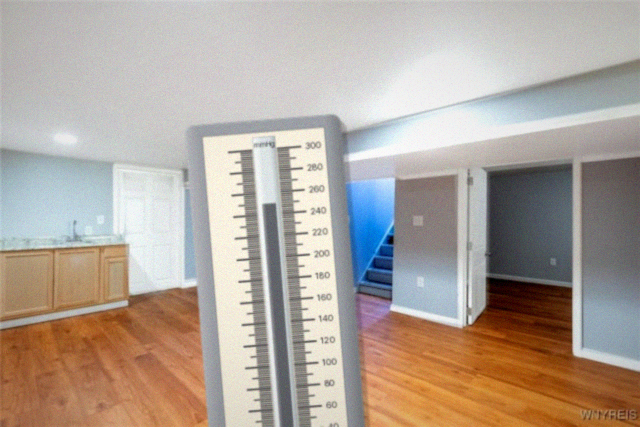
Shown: 250; mmHg
